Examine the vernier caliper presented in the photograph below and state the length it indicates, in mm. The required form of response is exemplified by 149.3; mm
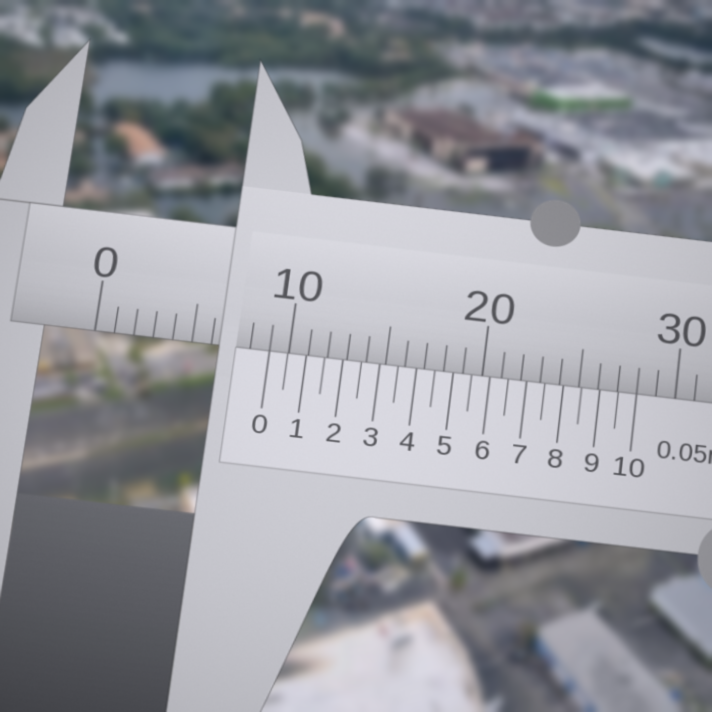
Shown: 9.0; mm
